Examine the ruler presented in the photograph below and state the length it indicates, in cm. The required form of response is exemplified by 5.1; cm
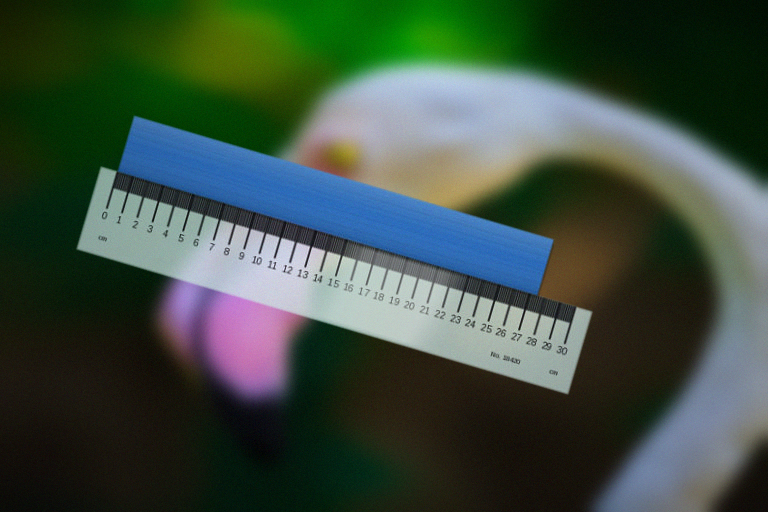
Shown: 27.5; cm
